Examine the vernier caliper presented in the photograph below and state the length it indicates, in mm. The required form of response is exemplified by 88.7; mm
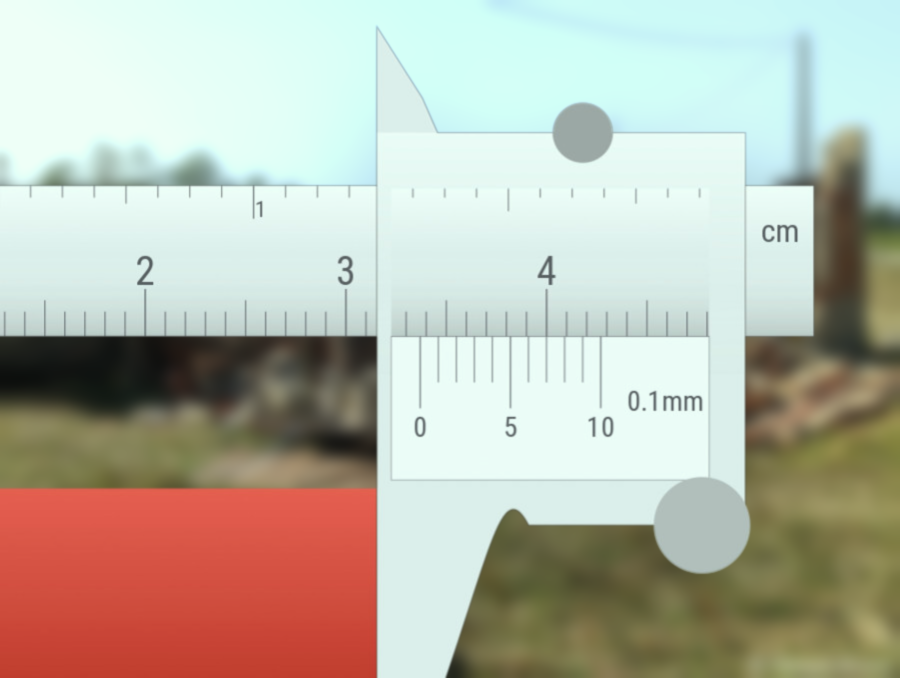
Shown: 33.7; mm
